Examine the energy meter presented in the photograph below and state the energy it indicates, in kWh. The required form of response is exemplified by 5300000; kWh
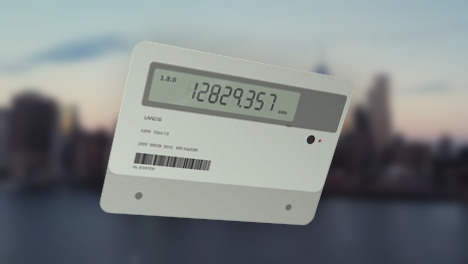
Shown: 12829.357; kWh
